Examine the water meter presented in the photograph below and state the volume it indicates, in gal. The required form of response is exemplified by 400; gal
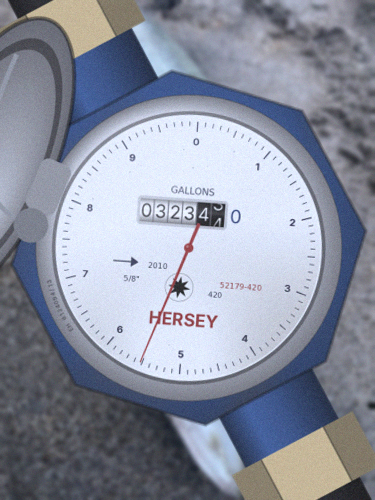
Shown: 323435.5; gal
